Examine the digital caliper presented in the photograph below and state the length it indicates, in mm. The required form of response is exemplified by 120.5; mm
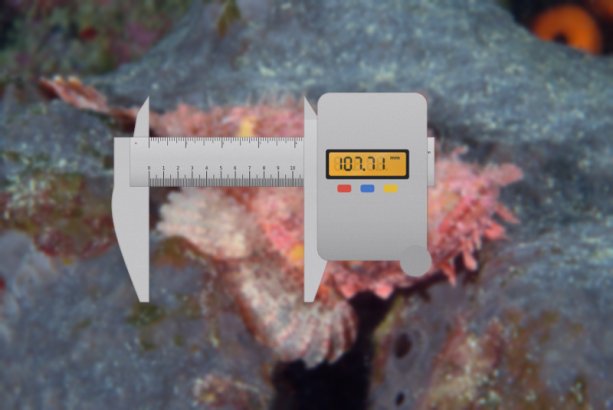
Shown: 107.71; mm
